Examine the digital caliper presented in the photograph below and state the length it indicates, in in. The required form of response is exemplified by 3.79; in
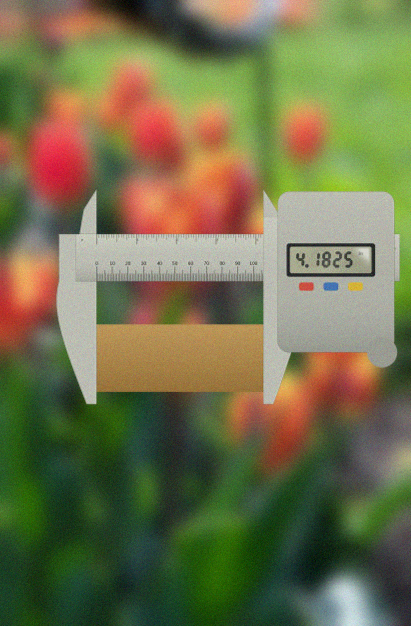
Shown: 4.1825; in
